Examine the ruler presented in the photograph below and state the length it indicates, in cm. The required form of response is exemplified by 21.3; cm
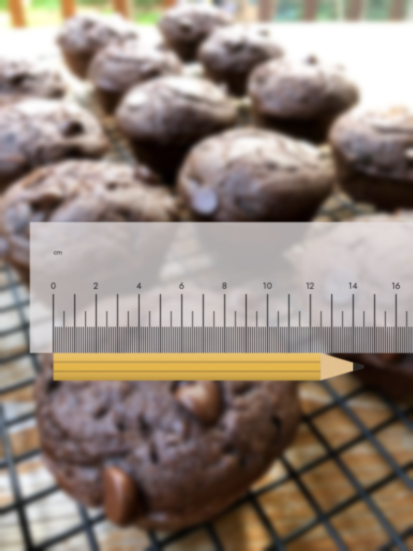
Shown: 14.5; cm
